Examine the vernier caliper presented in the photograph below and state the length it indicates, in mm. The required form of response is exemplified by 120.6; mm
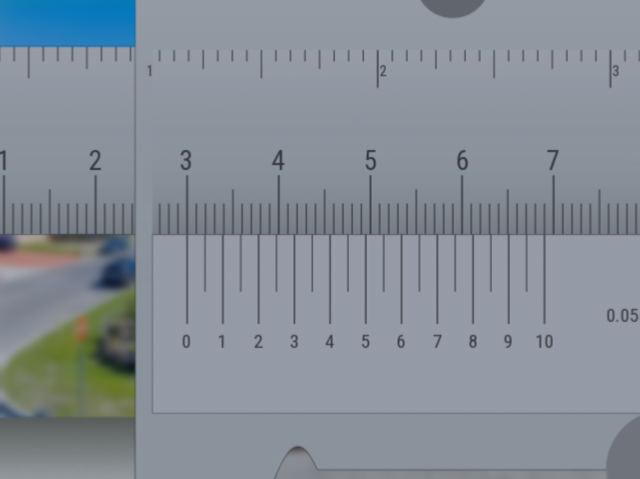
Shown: 30.0; mm
